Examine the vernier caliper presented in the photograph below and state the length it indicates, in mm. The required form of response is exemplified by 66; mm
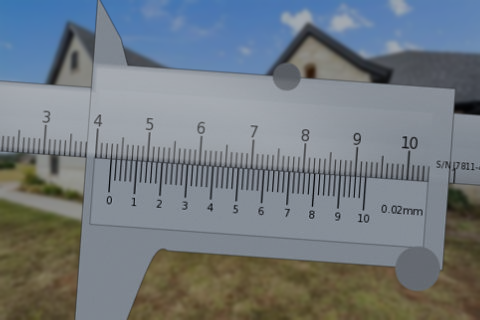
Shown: 43.0; mm
